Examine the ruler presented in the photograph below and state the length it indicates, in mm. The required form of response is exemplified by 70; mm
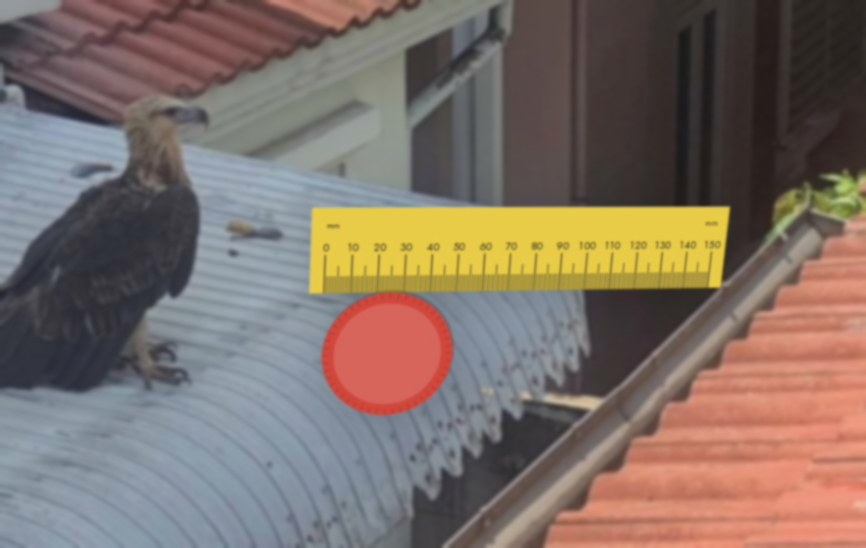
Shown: 50; mm
